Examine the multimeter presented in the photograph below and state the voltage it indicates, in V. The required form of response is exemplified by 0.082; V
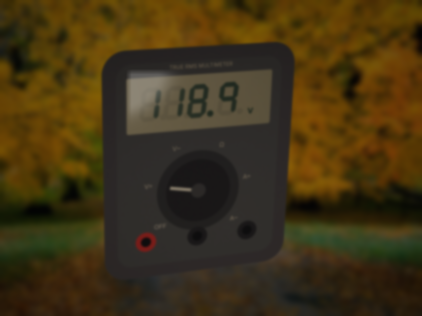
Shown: 118.9; V
